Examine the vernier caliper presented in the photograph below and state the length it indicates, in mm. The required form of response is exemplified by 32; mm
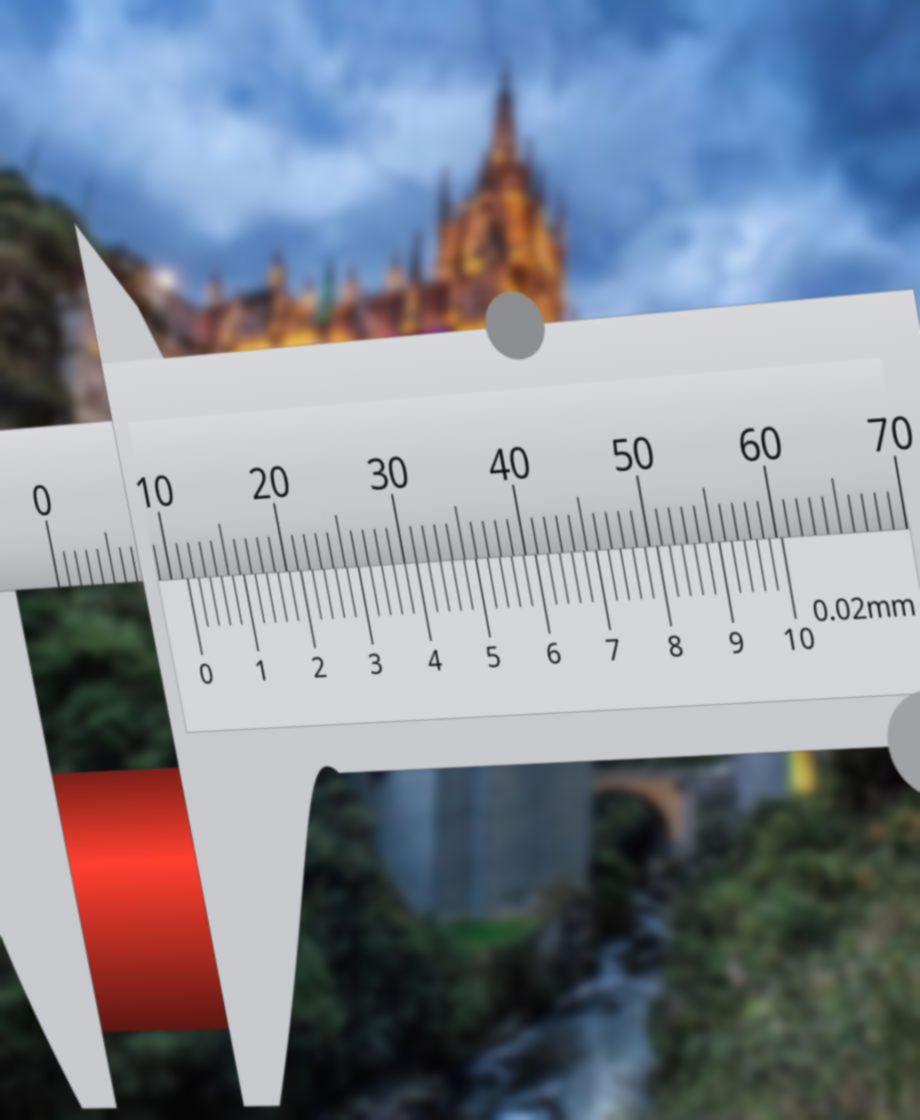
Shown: 11.4; mm
